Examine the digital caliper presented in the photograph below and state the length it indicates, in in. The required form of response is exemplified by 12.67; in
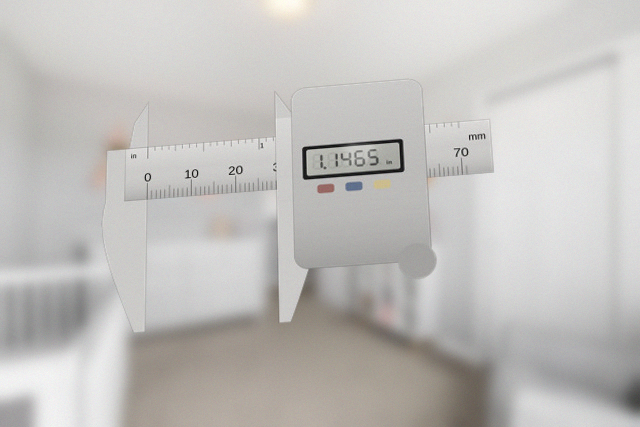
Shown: 1.1465; in
